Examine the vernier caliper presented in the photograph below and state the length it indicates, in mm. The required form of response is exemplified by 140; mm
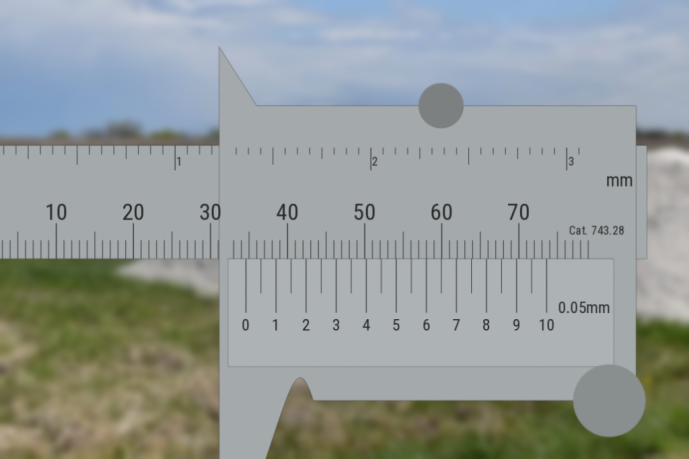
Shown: 34.6; mm
